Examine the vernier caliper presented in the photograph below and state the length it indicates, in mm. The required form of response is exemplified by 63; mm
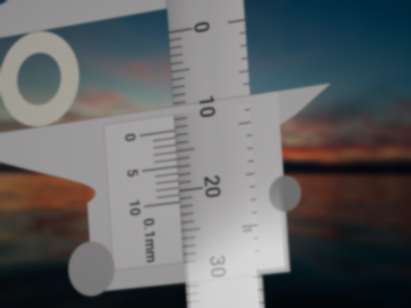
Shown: 12.4; mm
